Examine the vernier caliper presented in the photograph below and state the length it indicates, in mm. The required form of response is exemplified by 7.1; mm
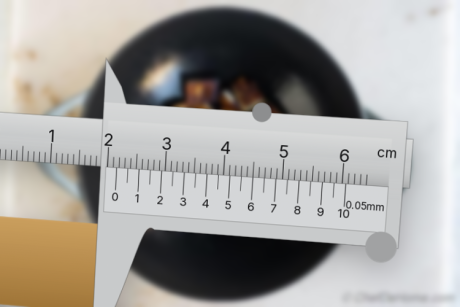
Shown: 21.6; mm
